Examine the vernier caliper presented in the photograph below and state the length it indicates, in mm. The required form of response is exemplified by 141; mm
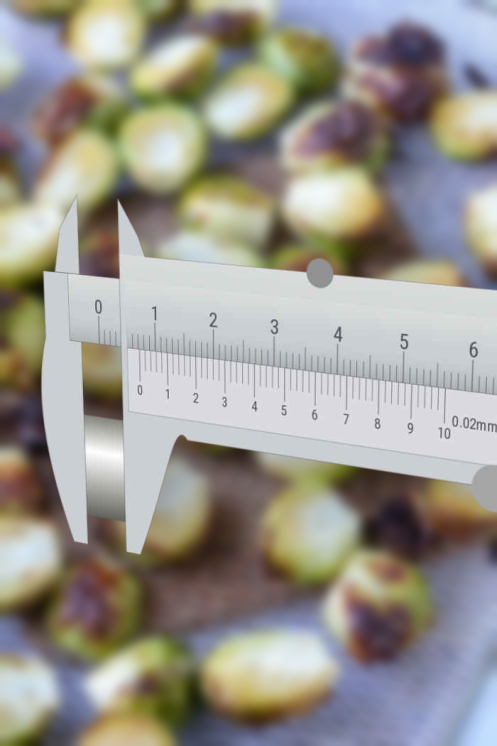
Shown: 7.2; mm
